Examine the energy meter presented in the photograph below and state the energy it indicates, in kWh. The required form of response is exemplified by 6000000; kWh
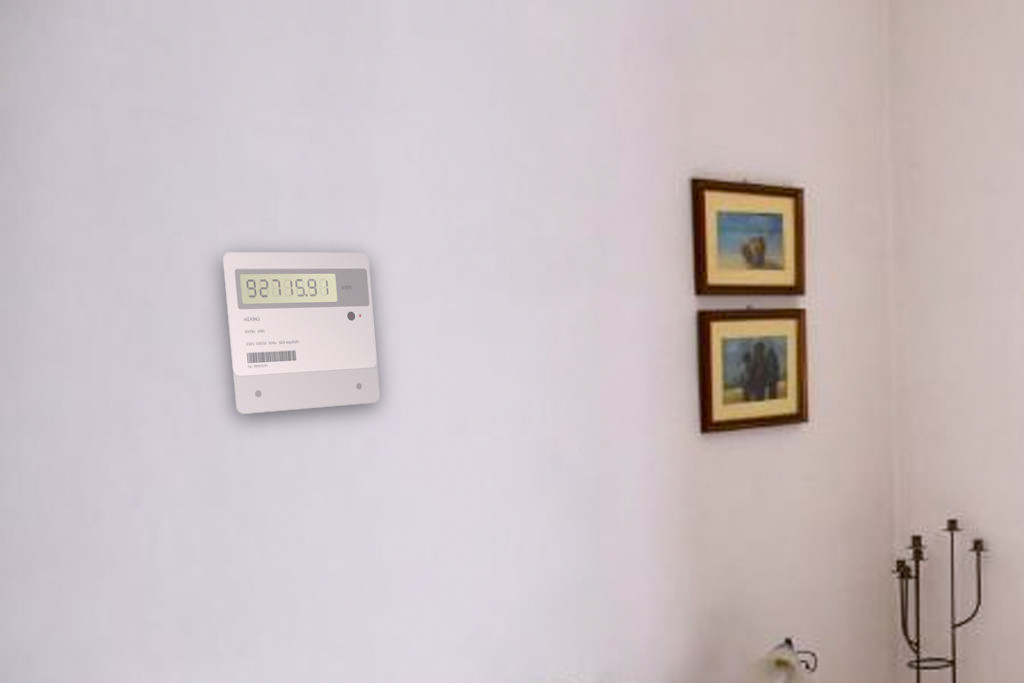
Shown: 92715.91; kWh
